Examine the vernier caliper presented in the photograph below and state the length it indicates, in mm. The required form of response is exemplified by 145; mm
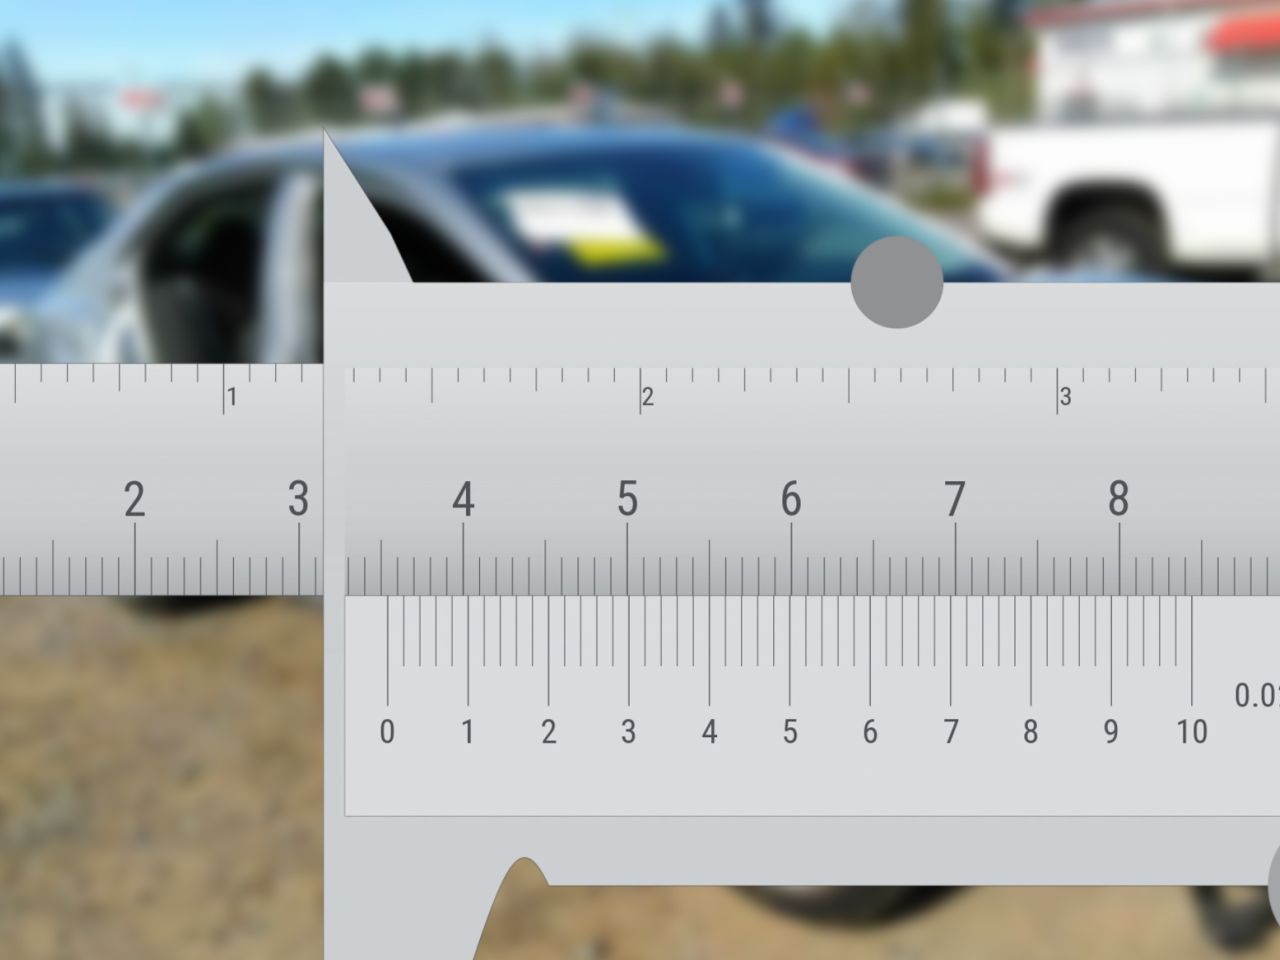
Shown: 35.4; mm
